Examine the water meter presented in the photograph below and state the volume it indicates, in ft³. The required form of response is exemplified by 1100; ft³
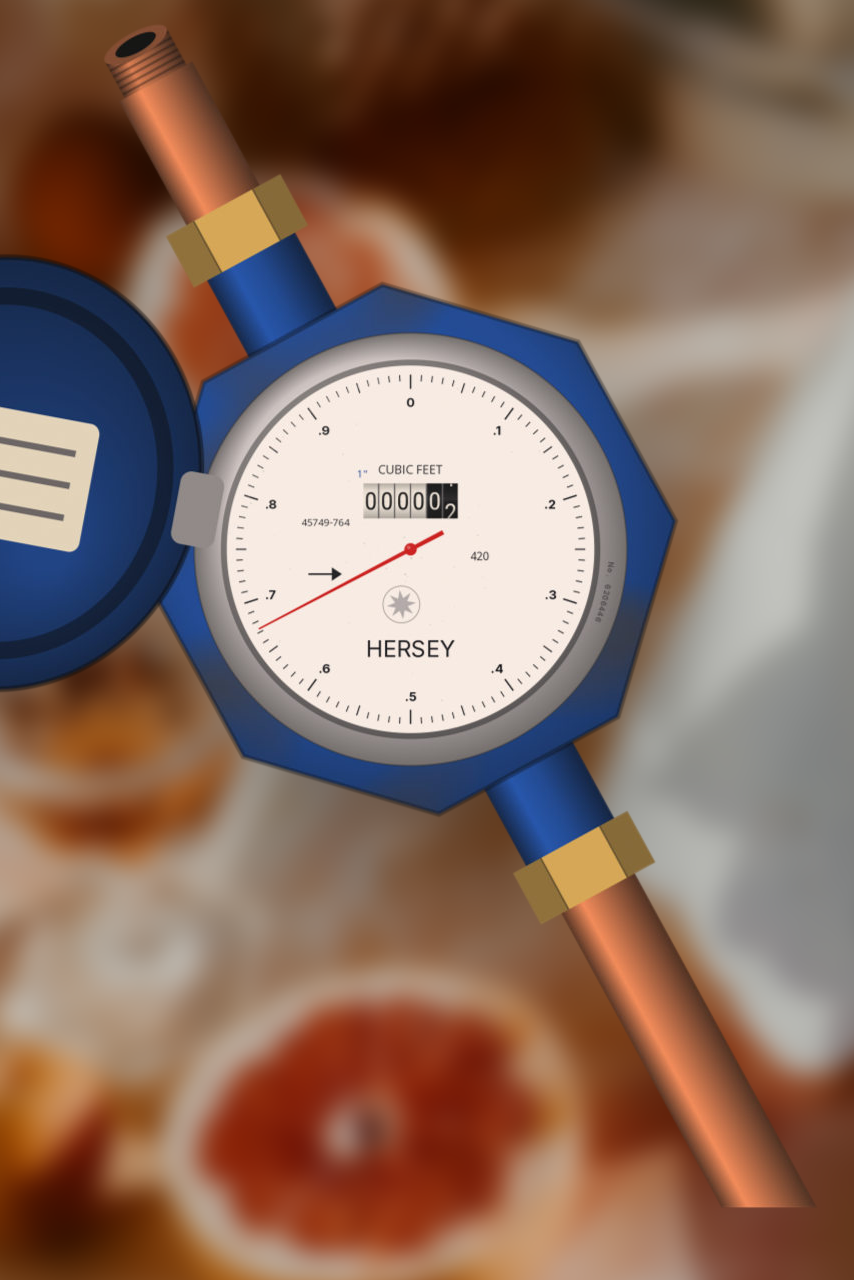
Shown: 1.67; ft³
